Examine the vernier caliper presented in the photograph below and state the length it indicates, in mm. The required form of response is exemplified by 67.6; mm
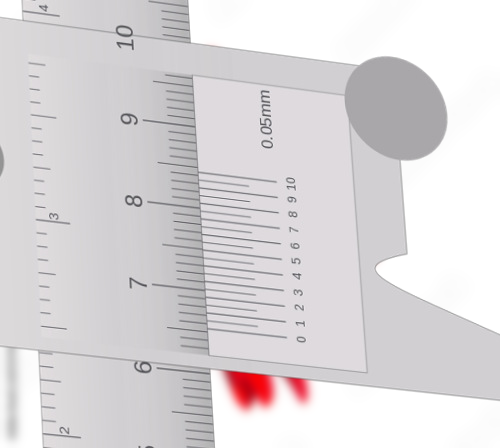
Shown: 65.4; mm
